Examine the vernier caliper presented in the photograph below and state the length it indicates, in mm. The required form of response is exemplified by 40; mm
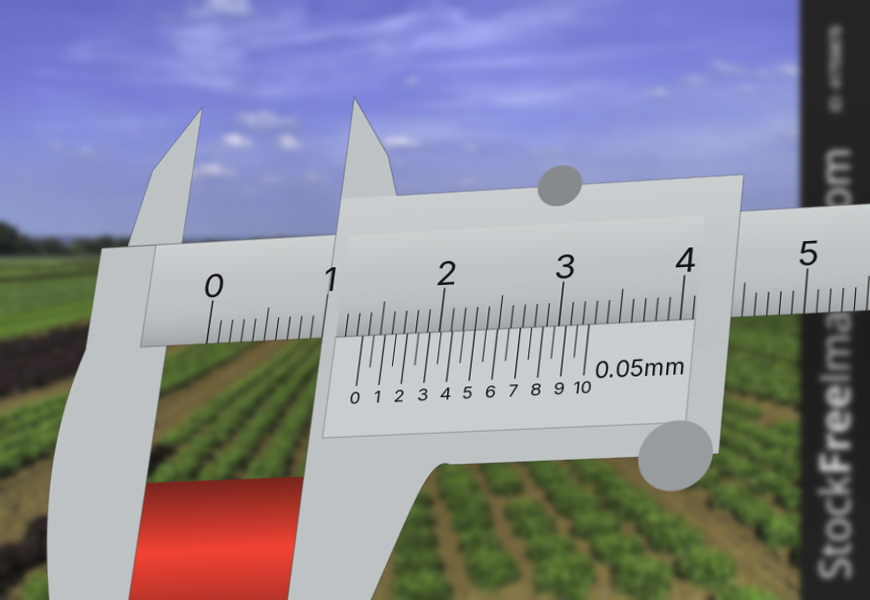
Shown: 13.5; mm
